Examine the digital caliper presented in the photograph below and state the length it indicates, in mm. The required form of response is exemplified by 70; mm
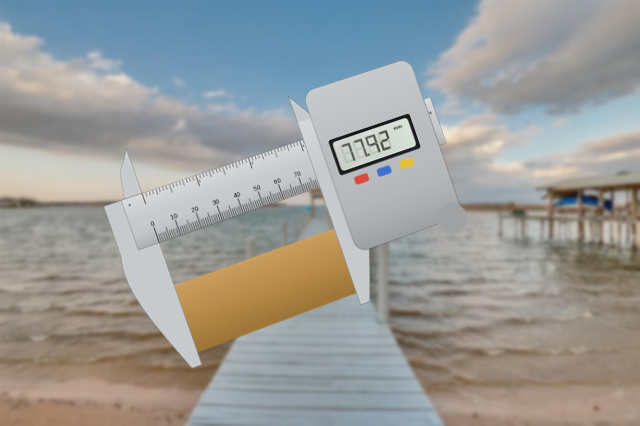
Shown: 77.92; mm
